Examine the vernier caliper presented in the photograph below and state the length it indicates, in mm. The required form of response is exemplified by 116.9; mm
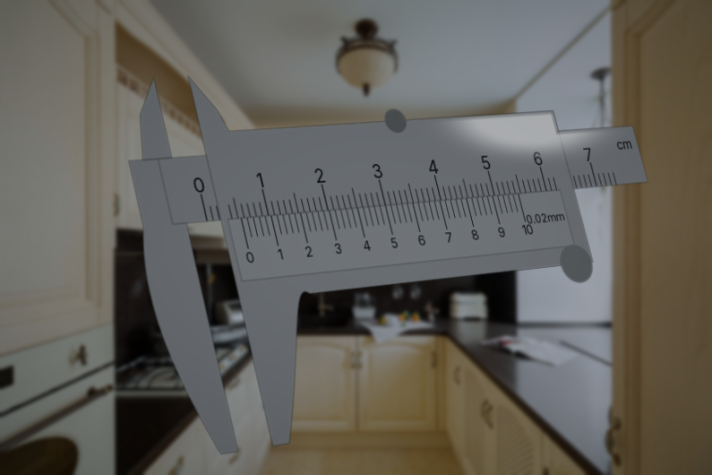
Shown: 5.5; mm
